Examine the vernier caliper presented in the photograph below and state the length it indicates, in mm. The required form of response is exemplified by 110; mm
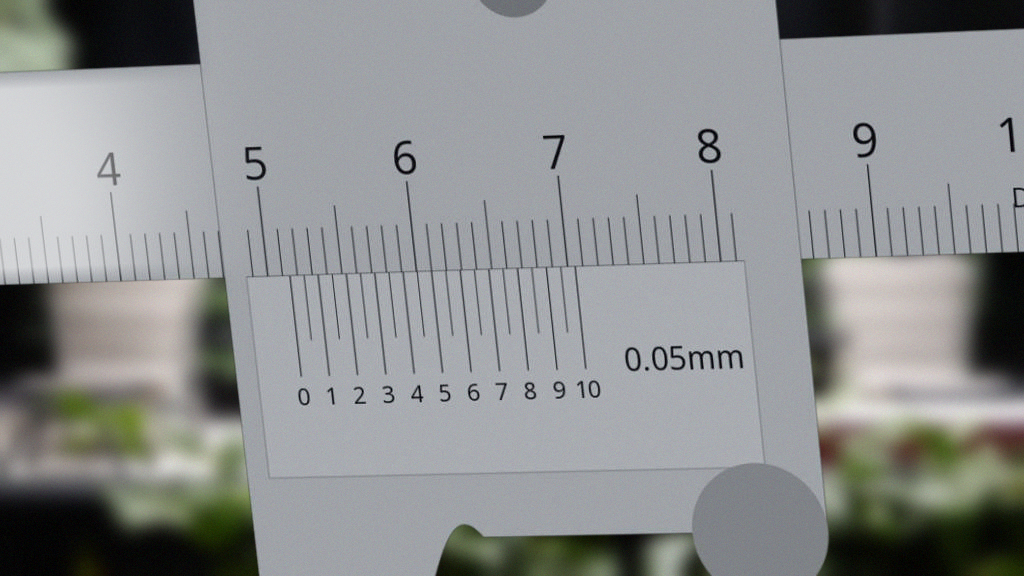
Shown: 51.5; mm
